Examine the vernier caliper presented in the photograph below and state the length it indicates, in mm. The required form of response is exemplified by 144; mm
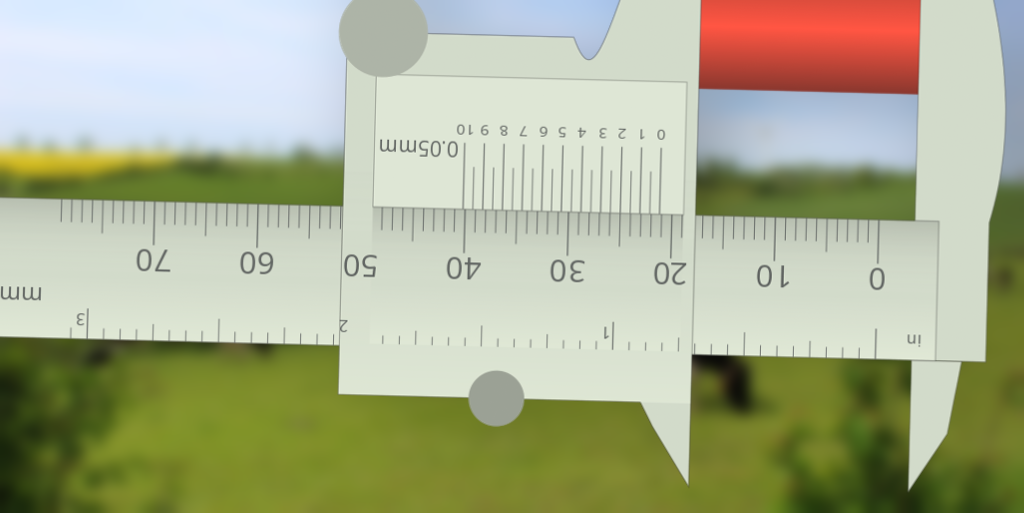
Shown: 21.2; mm
